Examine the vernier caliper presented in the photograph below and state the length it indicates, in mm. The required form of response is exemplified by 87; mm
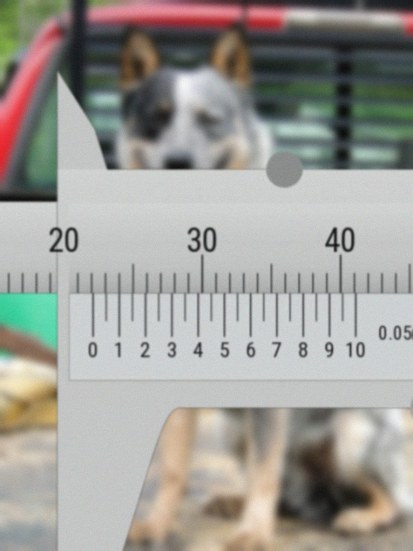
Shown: 22.1; mm
